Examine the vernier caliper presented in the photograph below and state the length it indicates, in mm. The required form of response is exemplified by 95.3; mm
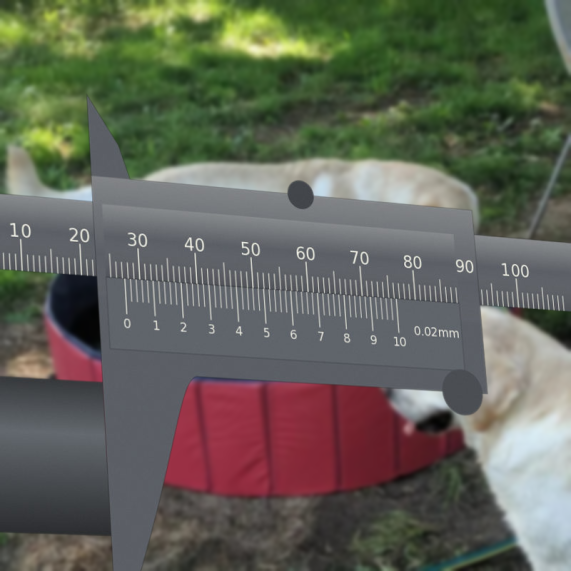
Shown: 27.4; mm
